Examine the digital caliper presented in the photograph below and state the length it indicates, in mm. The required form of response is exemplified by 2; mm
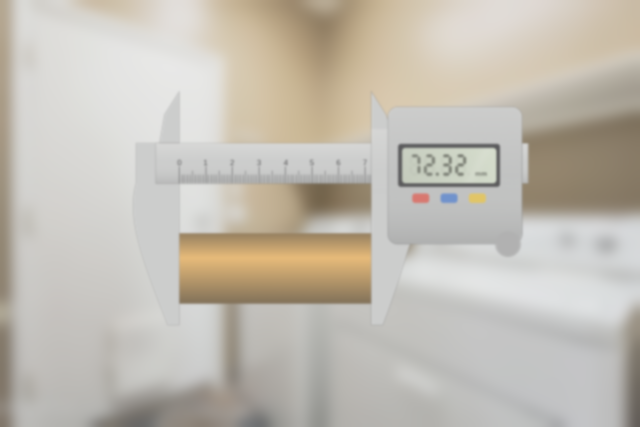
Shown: 72.32; mm
